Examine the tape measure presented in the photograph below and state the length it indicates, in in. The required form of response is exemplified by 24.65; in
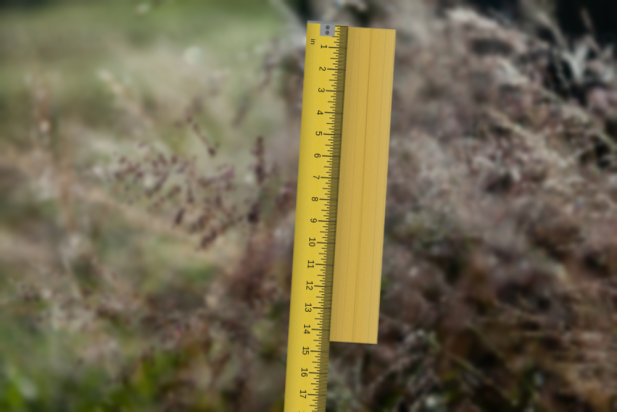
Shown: 14.5; in
